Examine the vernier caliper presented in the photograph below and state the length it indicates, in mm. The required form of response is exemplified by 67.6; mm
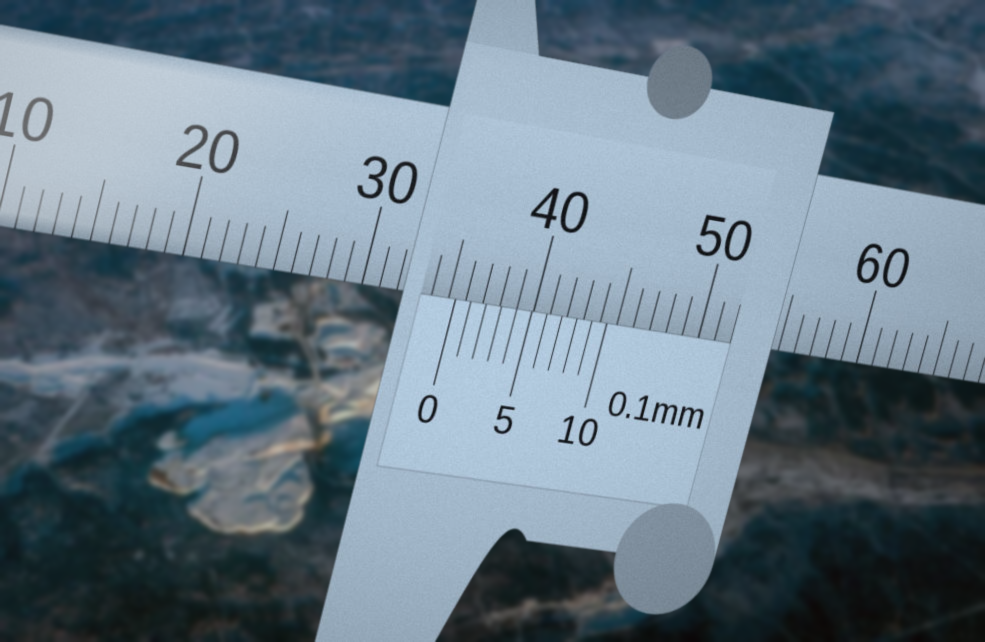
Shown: 35.4; mm
